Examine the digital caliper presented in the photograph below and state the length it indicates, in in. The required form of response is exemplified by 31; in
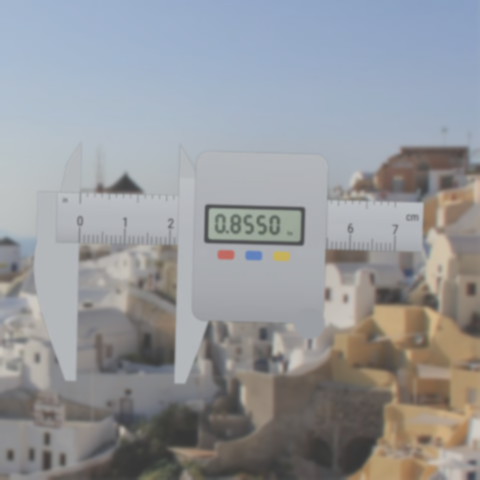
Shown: 0.8550; in
